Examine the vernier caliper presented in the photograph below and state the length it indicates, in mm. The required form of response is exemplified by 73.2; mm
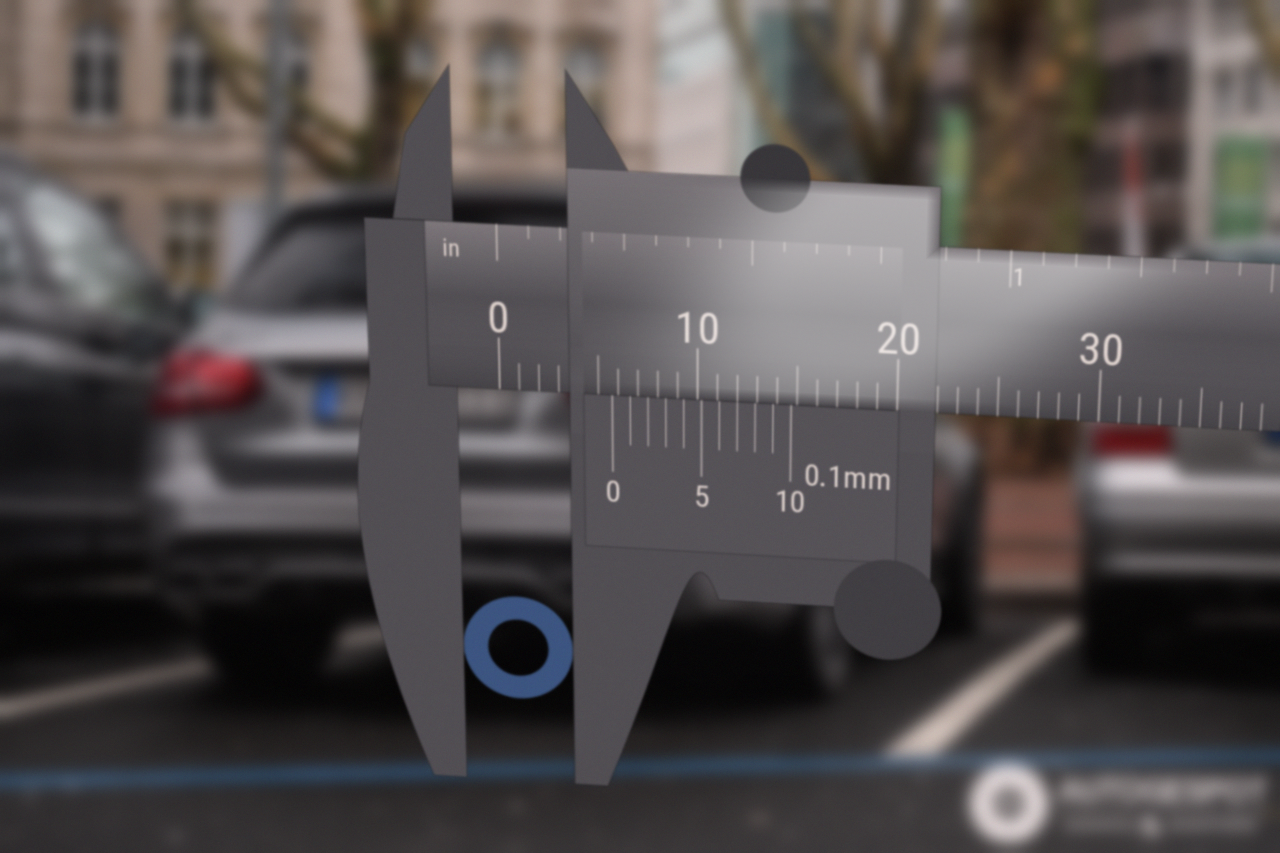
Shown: 5.7; mm
